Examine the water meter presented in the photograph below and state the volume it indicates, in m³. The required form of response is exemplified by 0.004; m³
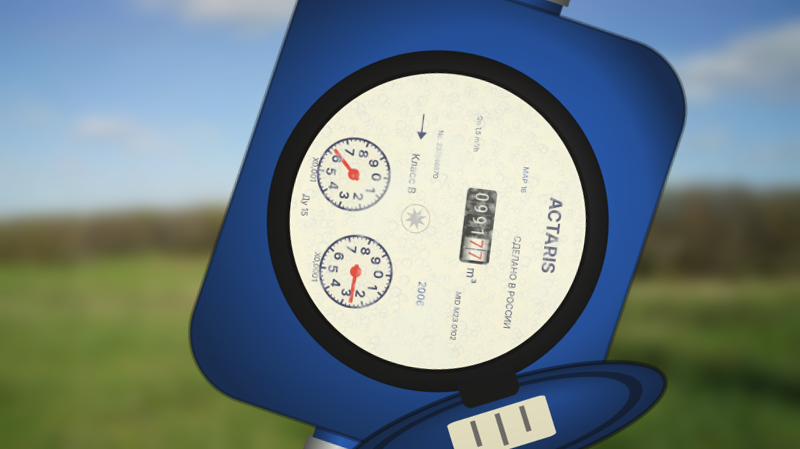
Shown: 991.7762; m³
